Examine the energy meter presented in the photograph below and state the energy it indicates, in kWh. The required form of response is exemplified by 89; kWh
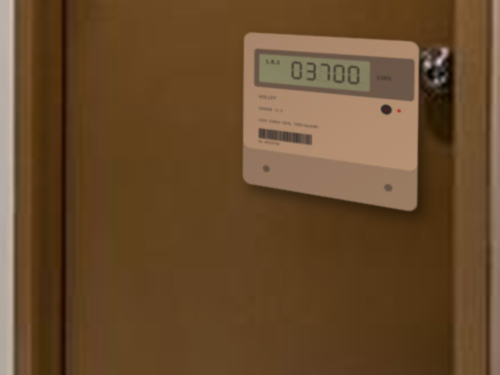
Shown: 3700; kWh
